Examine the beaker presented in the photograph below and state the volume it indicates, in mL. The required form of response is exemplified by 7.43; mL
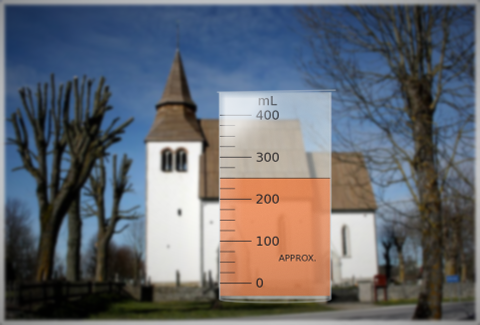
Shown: 250; mL
